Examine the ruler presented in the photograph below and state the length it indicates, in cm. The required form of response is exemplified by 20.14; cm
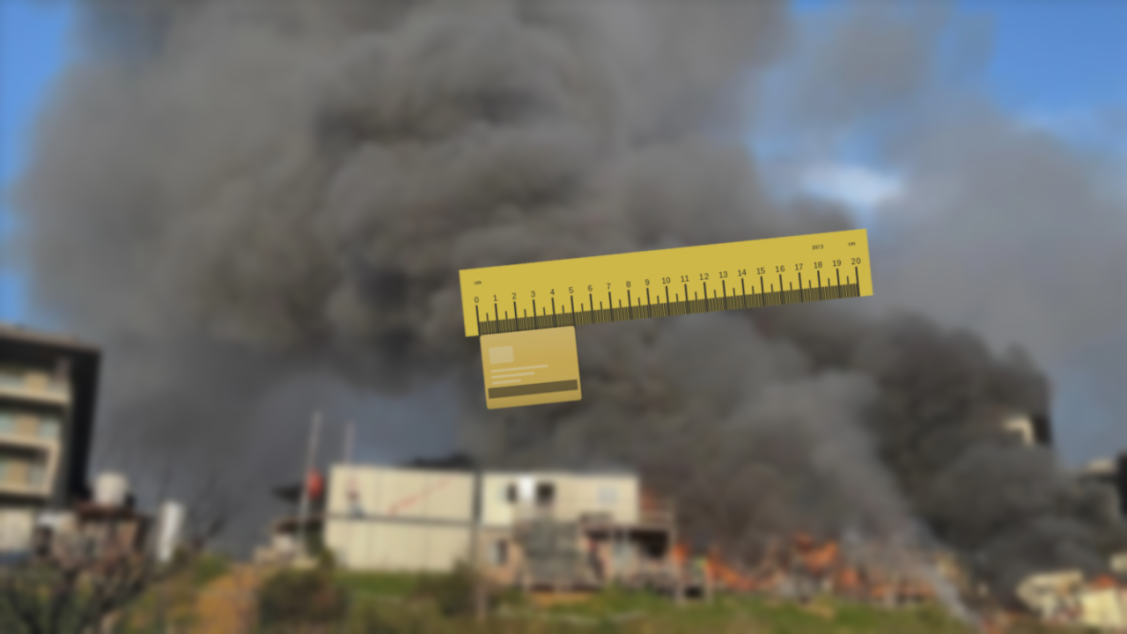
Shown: 5; cm
